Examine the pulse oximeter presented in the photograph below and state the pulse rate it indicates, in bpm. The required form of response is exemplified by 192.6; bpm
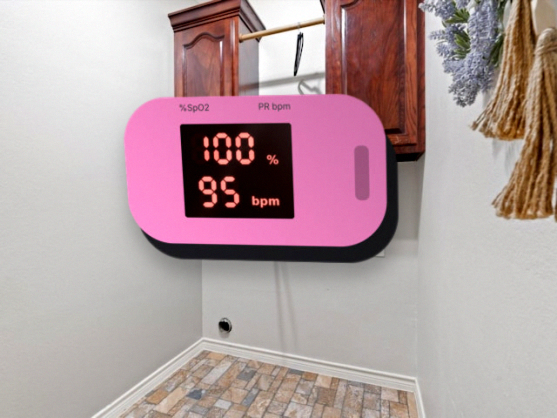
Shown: 95; bpm
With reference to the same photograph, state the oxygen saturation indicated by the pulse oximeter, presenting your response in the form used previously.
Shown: 100; %
